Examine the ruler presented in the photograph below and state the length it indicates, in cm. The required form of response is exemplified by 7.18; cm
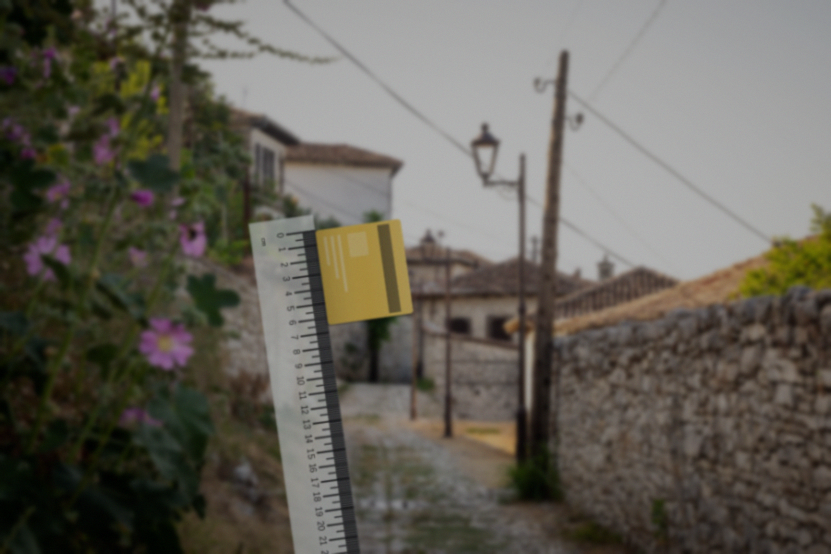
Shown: 6.5; cm
